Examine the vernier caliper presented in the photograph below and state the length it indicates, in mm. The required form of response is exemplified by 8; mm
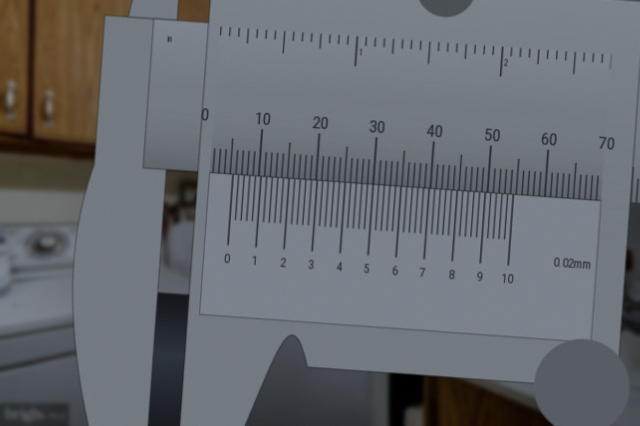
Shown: 5.5; mm
